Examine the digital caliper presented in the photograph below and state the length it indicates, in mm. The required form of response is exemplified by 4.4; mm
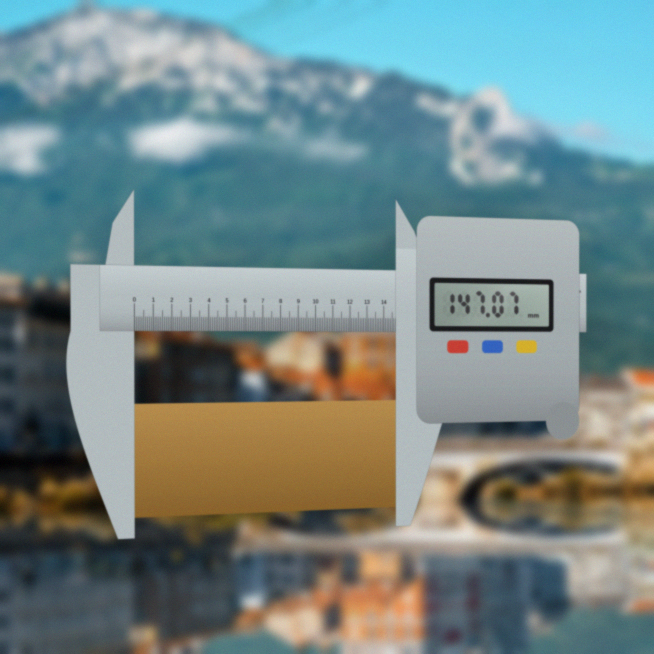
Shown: 147.07; mm
